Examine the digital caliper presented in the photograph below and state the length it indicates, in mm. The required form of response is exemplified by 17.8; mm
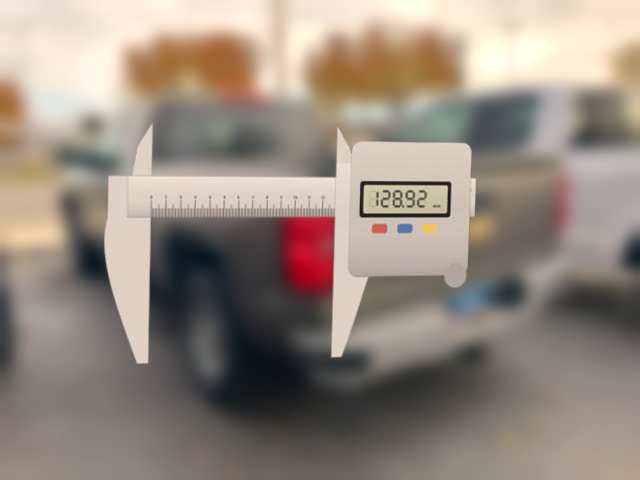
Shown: 128.92; mm
